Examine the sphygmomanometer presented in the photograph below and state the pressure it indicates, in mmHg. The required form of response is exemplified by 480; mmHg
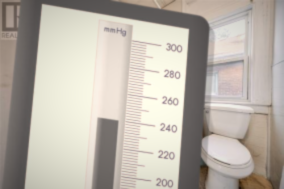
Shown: 240; mmHg
